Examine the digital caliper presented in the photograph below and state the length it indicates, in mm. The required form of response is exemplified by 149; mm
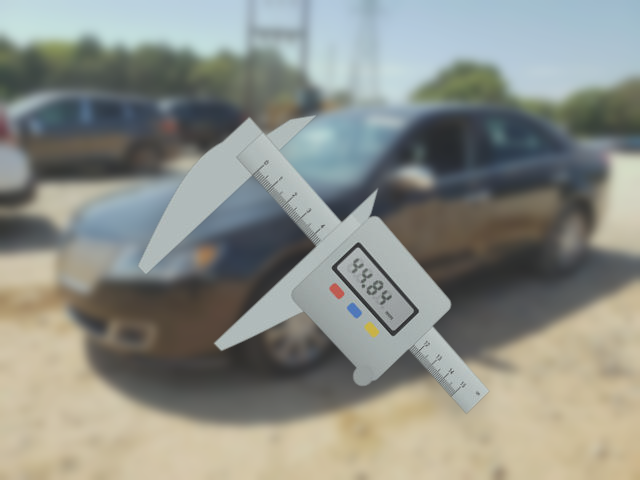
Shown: 44.84; mm
